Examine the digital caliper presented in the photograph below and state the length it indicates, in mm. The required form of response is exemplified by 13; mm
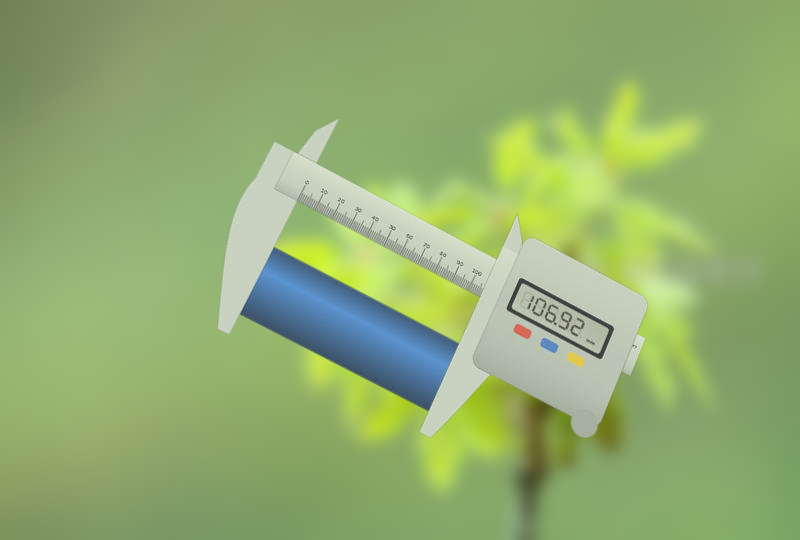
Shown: 106.92; mm
